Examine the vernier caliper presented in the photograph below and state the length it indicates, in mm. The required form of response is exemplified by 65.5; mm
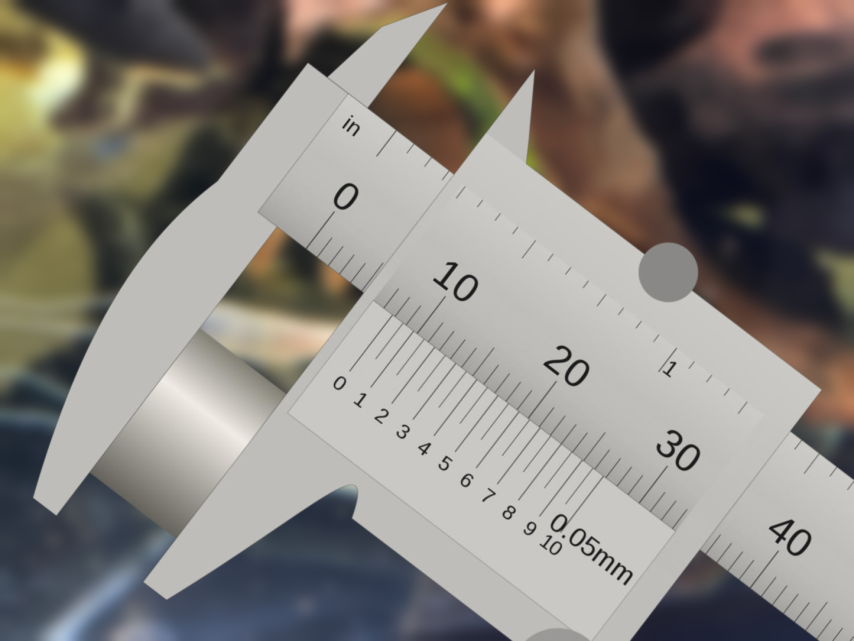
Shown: 7.8; mm
